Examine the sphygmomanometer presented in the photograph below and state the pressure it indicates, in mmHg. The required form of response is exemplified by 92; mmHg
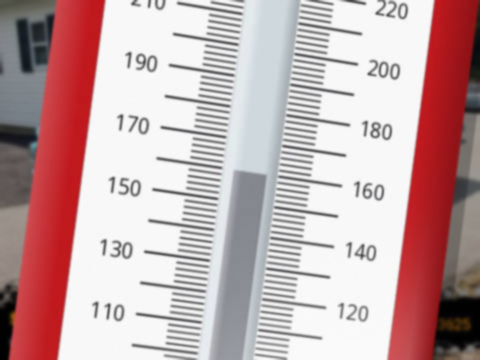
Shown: 160; mmHg
